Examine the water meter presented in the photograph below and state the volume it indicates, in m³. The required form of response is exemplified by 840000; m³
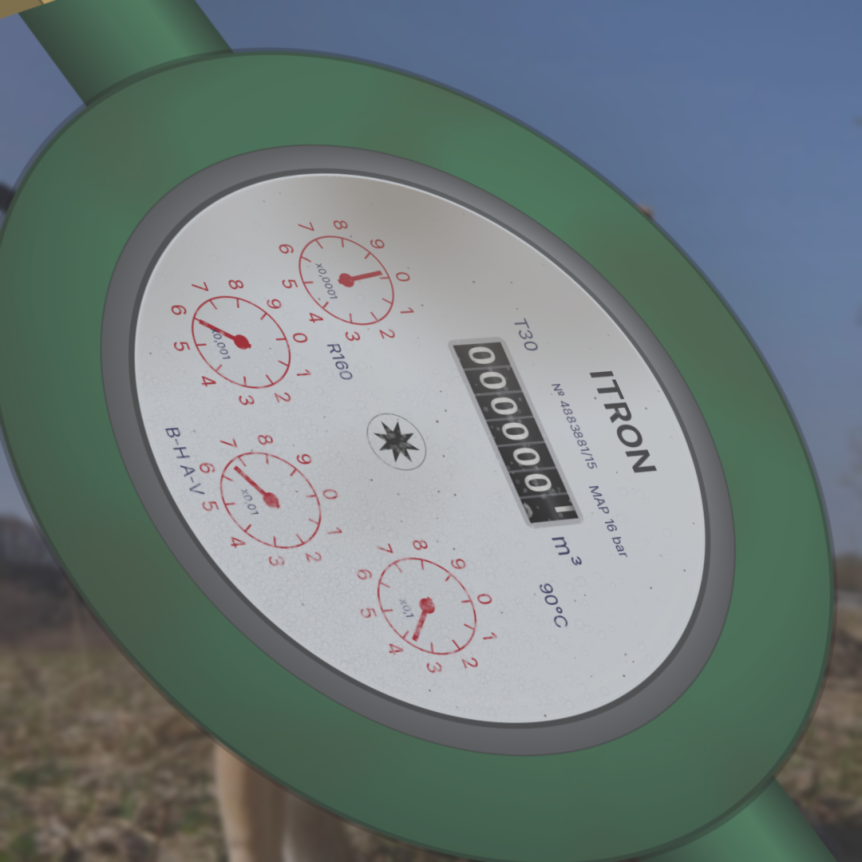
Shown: 1.3659; m³
